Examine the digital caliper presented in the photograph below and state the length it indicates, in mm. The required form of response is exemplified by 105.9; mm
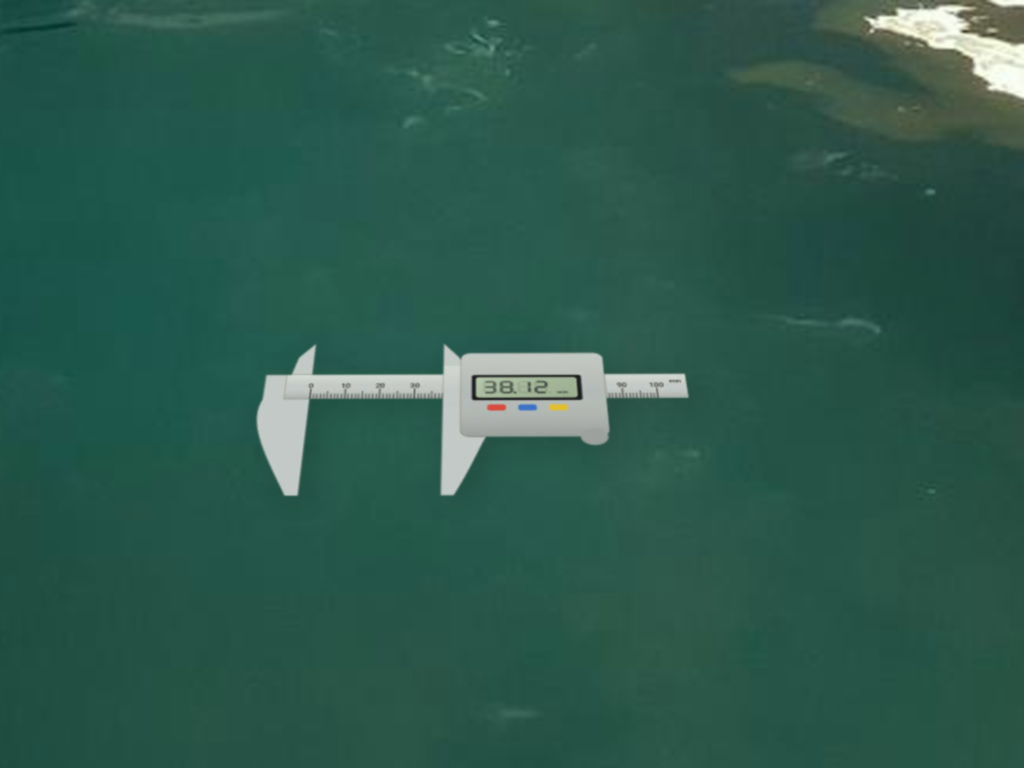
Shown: 38.12; mm
